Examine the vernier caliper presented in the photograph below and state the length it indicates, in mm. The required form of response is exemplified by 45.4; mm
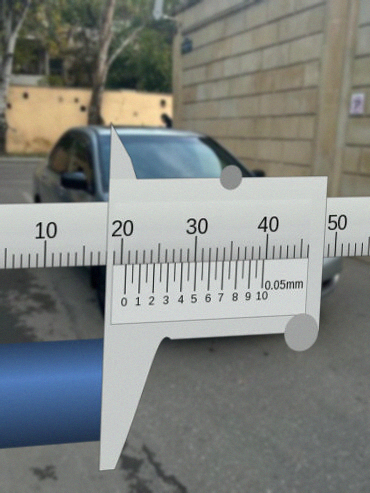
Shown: 20.6; mm
